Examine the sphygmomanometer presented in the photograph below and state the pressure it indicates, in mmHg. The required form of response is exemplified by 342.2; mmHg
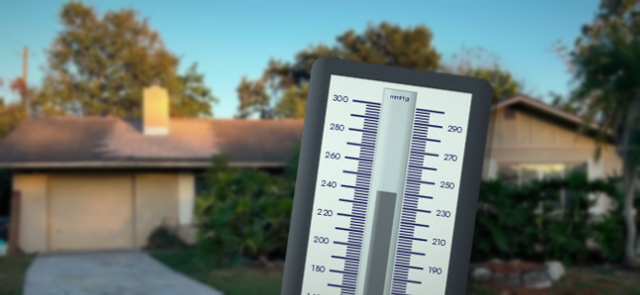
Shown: 240; mmHg
